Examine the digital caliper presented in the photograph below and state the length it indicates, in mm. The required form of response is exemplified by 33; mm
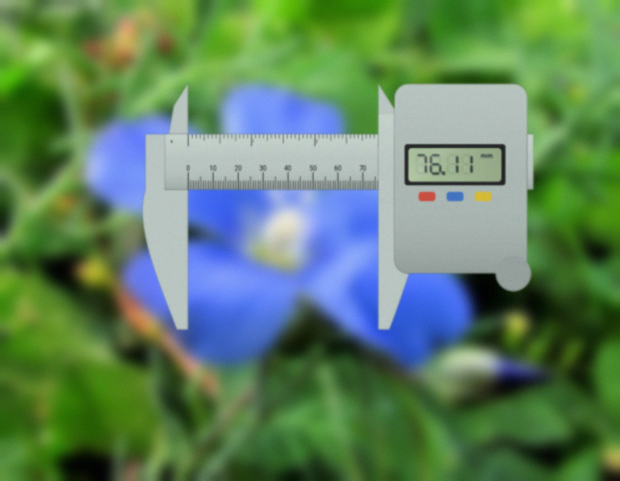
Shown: 76.11; mm
